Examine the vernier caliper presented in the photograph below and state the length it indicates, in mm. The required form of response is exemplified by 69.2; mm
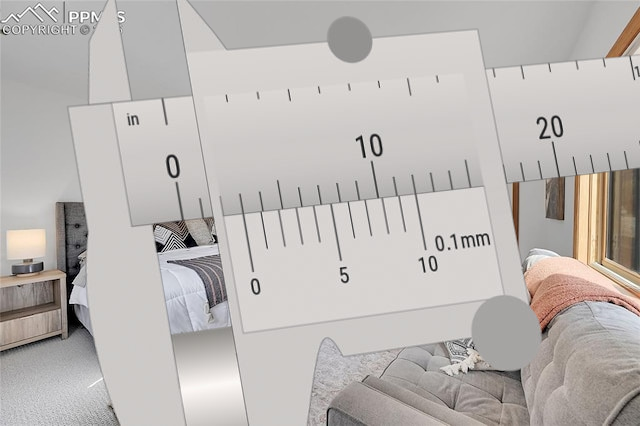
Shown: 3.0; mm
